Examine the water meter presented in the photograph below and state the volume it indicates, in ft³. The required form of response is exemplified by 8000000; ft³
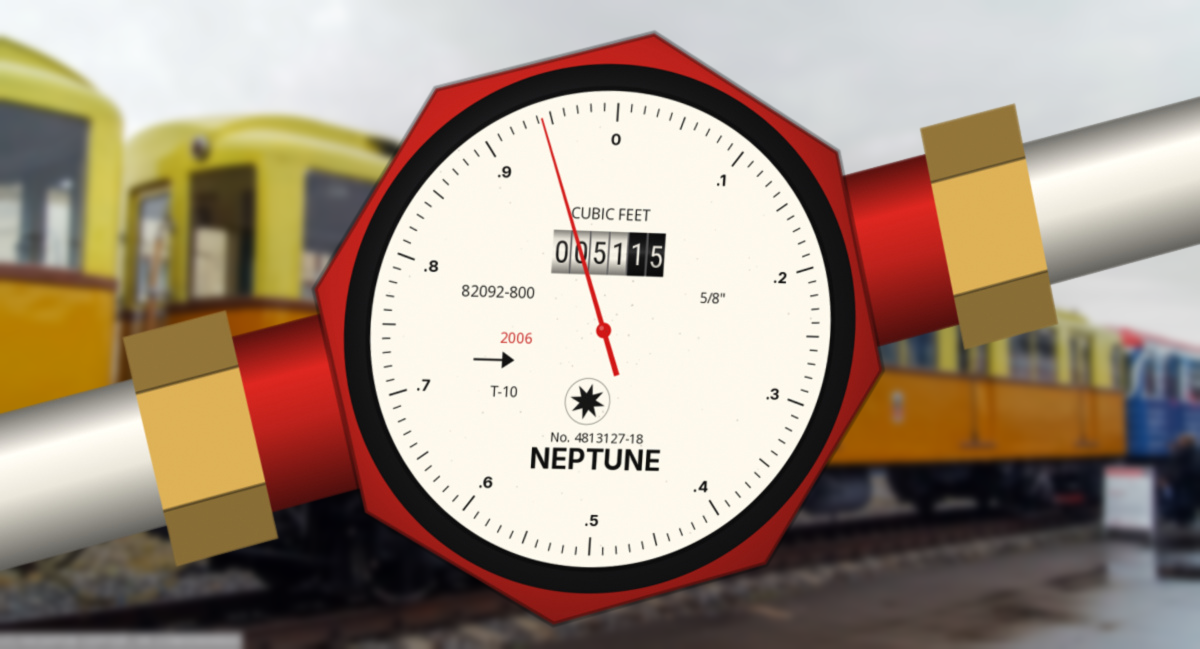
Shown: 5114.94; ft³
